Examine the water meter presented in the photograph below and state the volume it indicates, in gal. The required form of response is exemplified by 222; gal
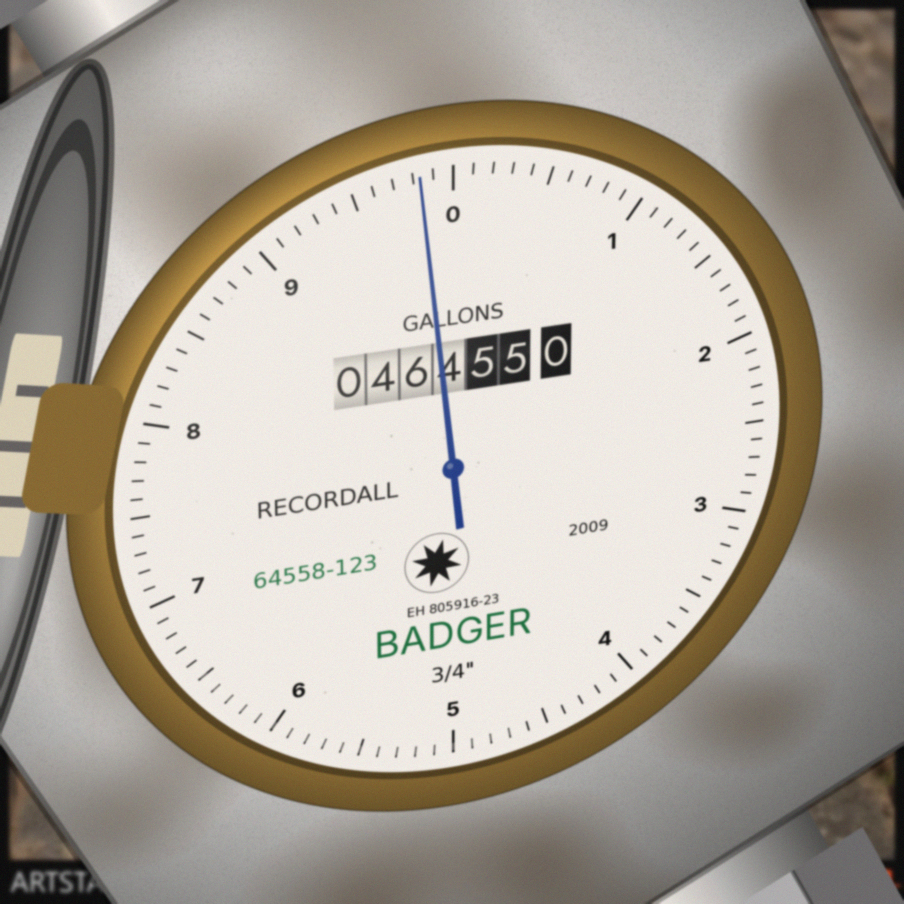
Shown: 464549.8; gal
